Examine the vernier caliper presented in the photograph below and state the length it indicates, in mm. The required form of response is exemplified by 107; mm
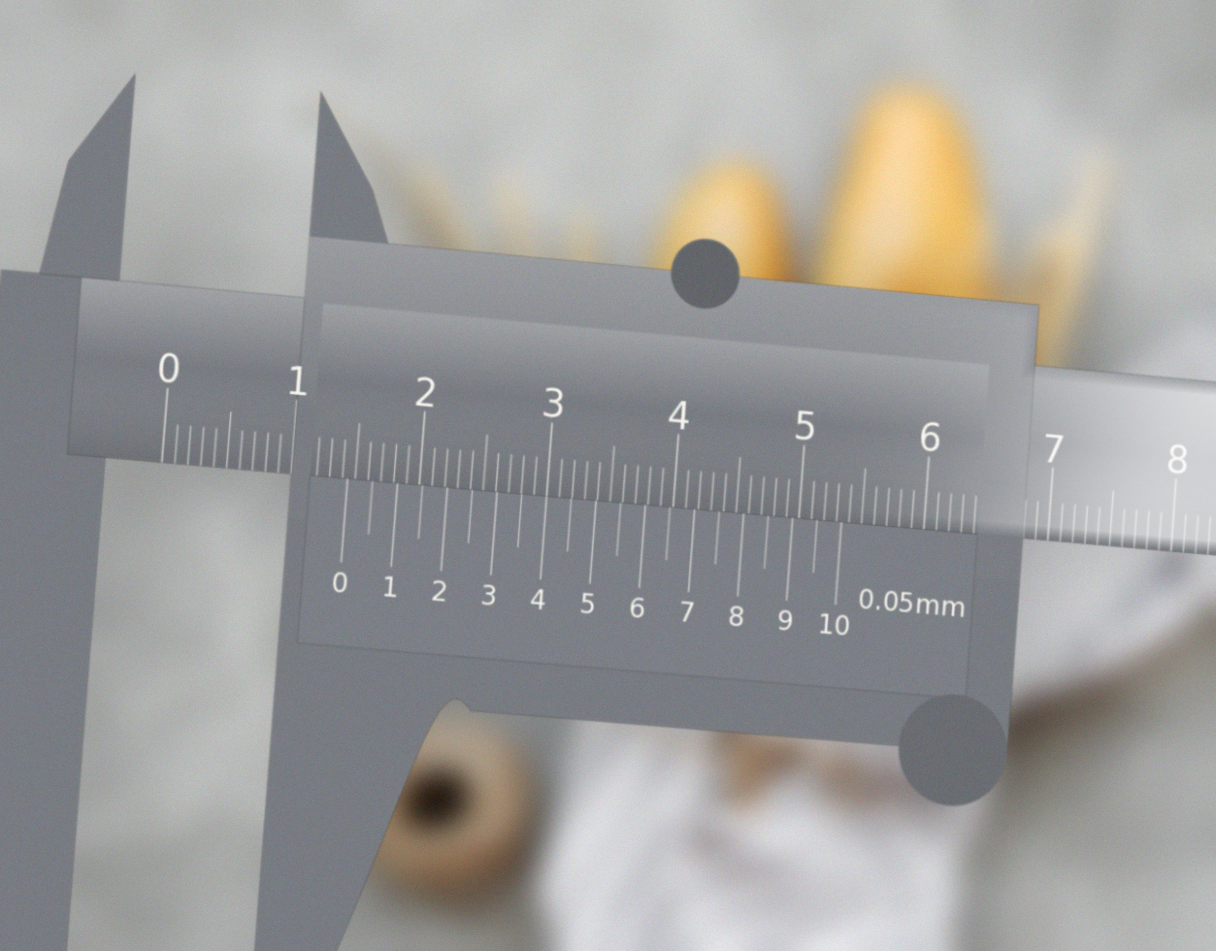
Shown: 14.4; mm
